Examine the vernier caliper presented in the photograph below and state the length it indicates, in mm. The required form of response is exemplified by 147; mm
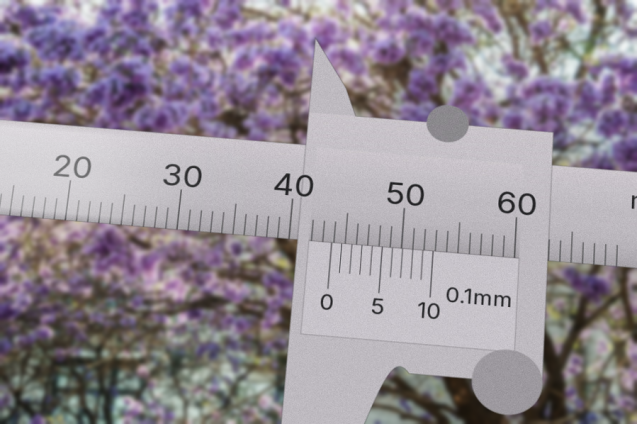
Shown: 43.8; mm
